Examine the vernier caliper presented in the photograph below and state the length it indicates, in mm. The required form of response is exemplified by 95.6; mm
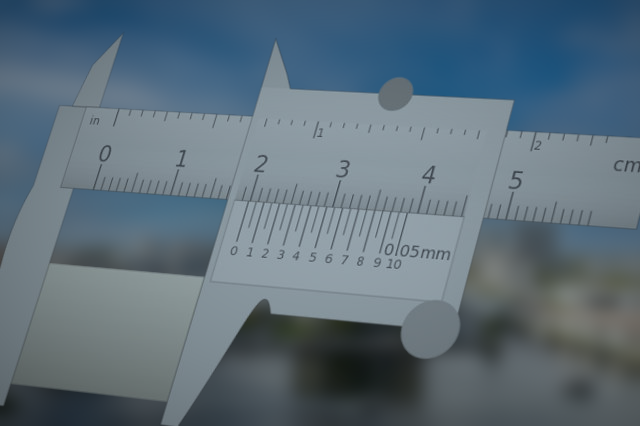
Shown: 19.8; mm
